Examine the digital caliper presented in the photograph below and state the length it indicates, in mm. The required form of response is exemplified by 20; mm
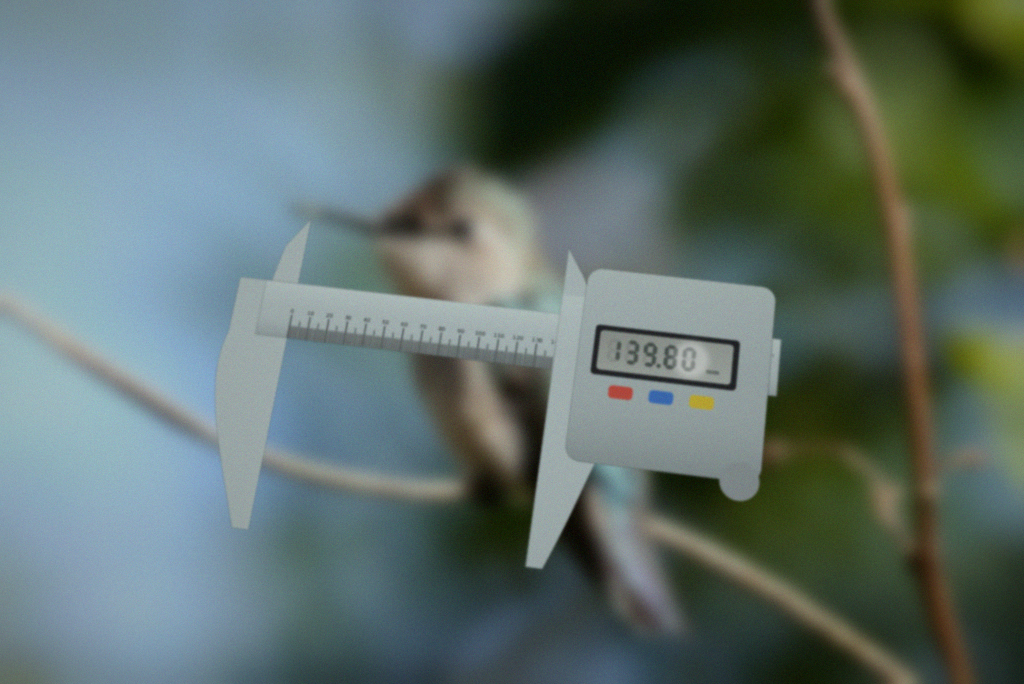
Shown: 139.80; mm
